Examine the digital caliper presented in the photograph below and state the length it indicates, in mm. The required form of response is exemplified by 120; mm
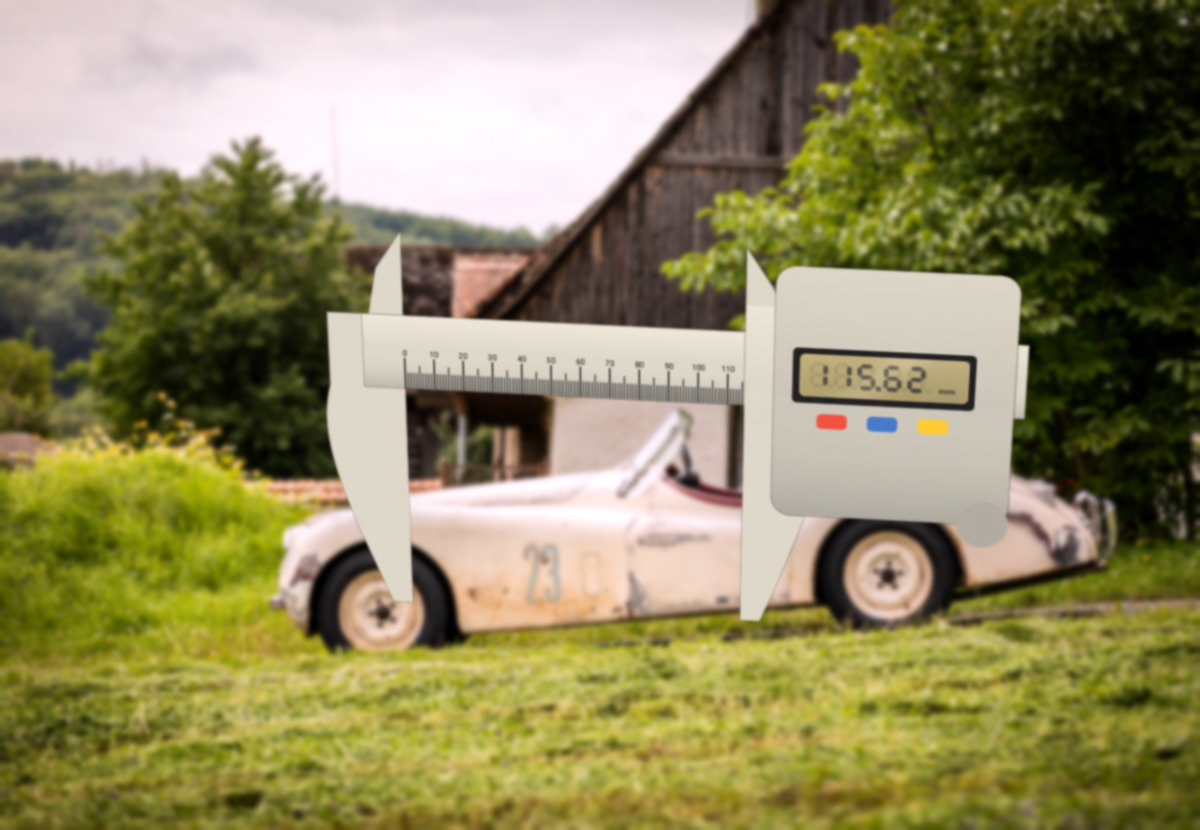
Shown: 115.62; mm
